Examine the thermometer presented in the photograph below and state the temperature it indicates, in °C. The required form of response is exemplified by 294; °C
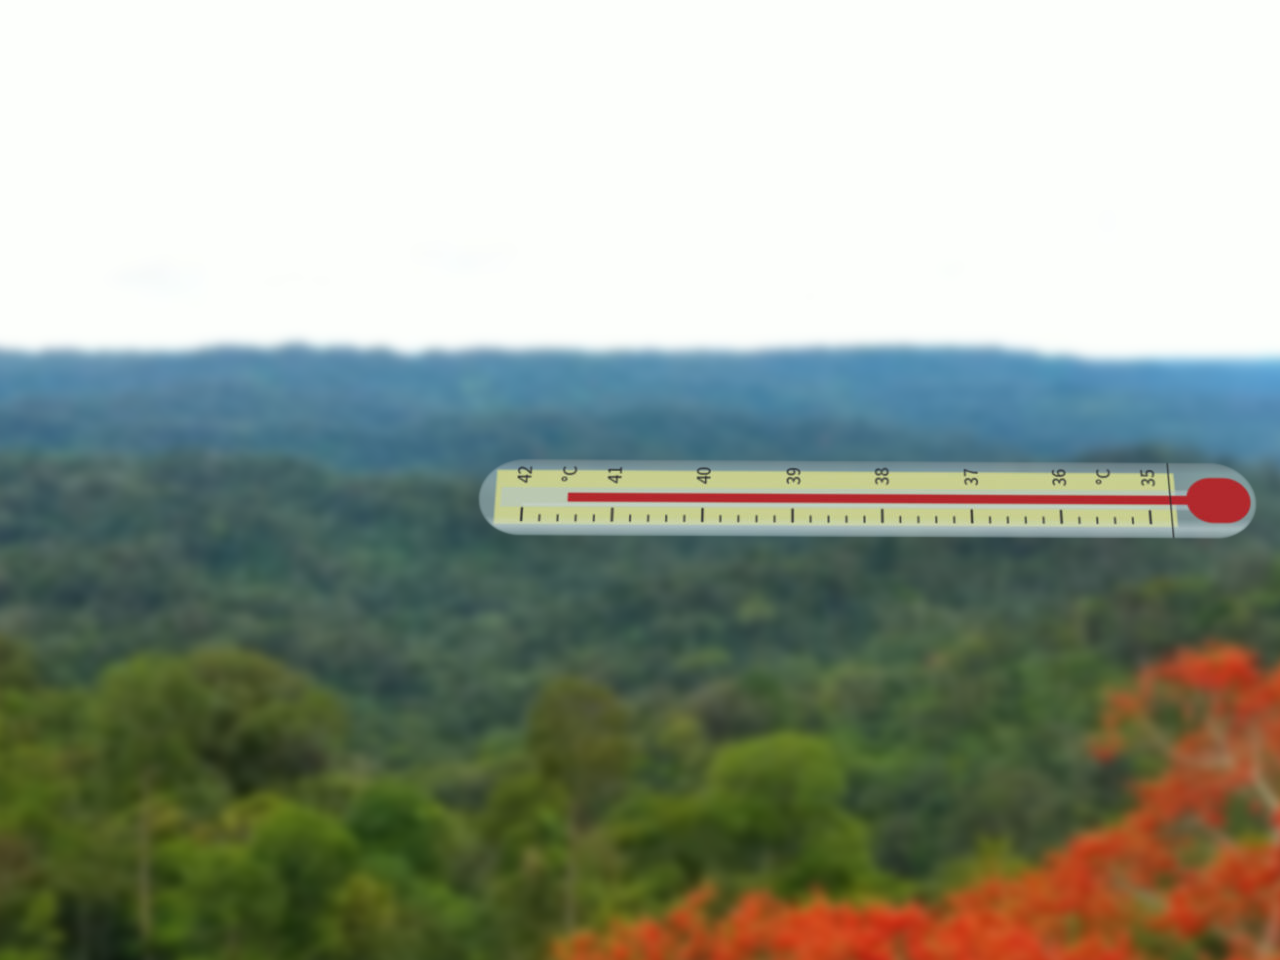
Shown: 41.5; °C
